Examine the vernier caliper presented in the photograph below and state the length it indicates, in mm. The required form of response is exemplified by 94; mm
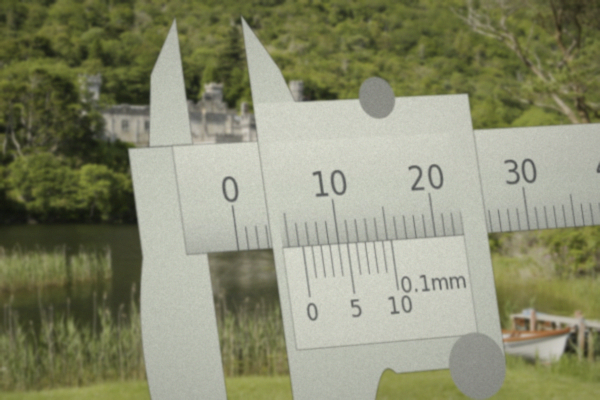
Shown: 6.4; mm
